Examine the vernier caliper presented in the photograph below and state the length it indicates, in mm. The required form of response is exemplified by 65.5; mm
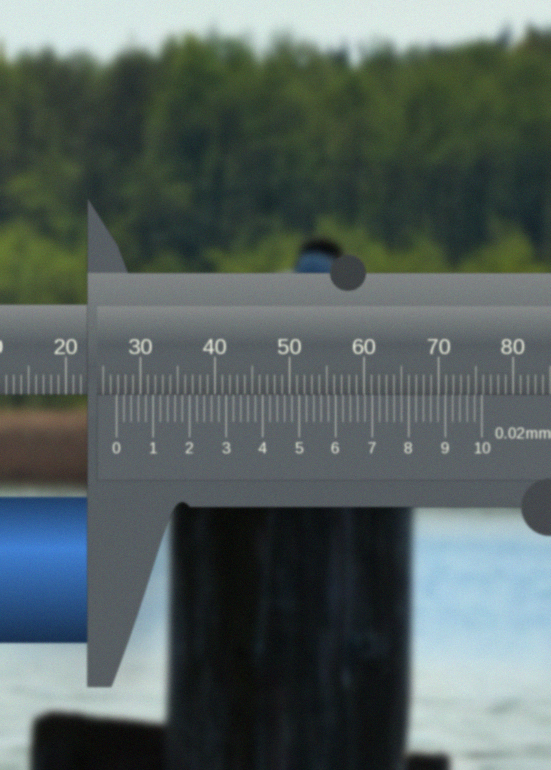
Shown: 26.8; mm
